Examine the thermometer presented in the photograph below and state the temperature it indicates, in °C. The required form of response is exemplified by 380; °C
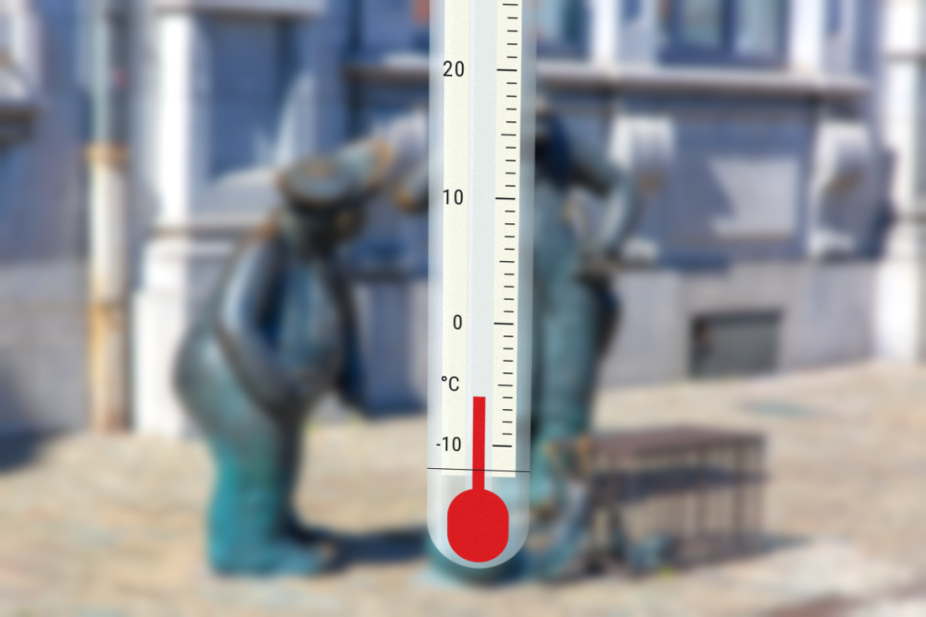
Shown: -6; °C
